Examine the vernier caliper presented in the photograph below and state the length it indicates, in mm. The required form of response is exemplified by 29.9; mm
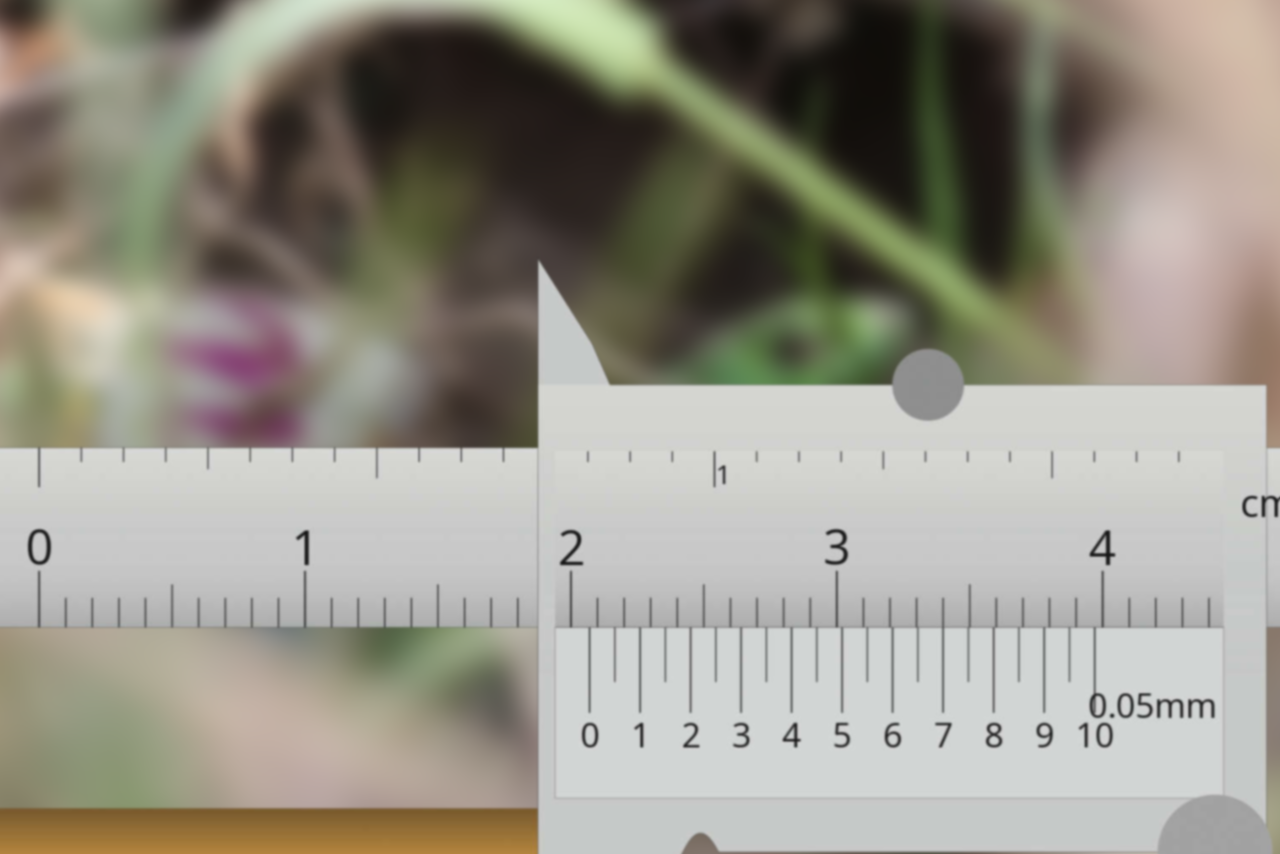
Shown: 20.7; mm
